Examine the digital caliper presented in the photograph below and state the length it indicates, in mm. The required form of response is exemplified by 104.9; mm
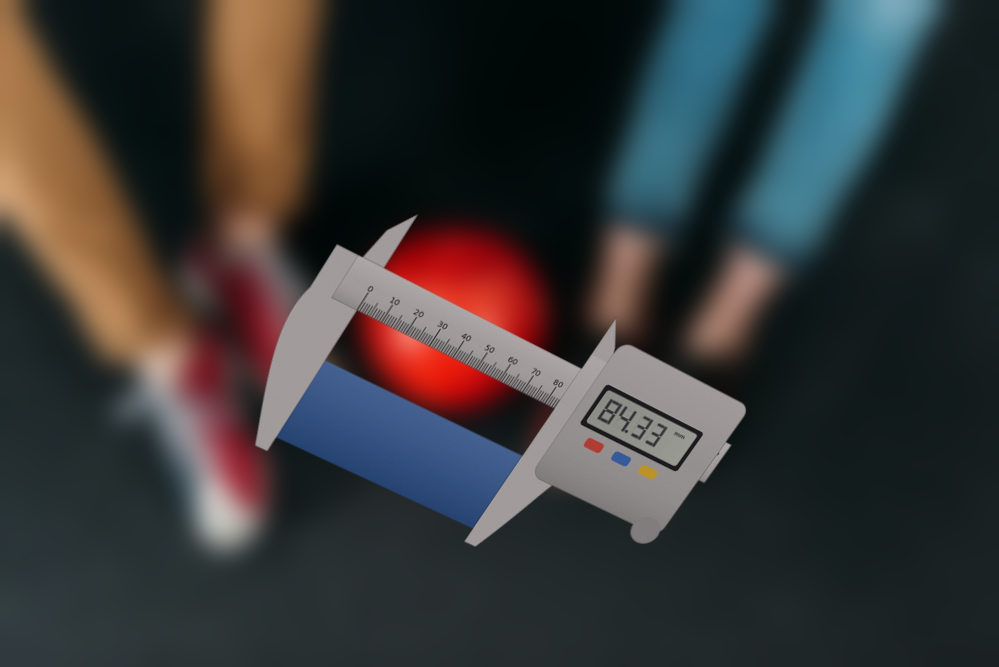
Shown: 84.33; mm
